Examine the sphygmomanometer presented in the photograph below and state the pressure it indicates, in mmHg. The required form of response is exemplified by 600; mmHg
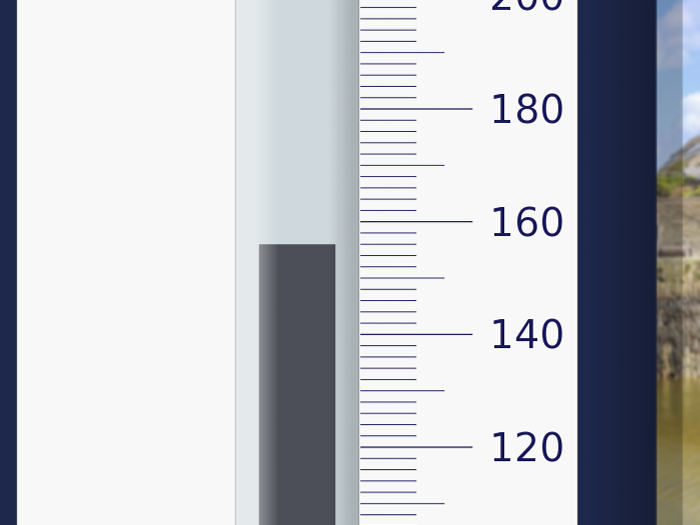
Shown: 156; mmHg
